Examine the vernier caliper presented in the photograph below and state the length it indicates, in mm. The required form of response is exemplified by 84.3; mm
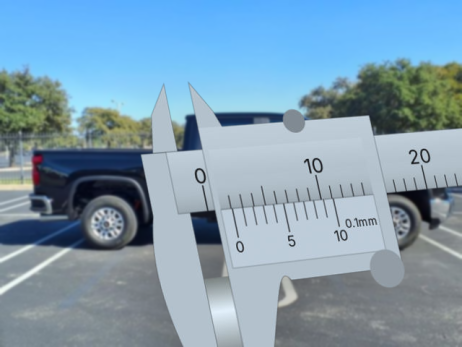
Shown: 2.1; mm
